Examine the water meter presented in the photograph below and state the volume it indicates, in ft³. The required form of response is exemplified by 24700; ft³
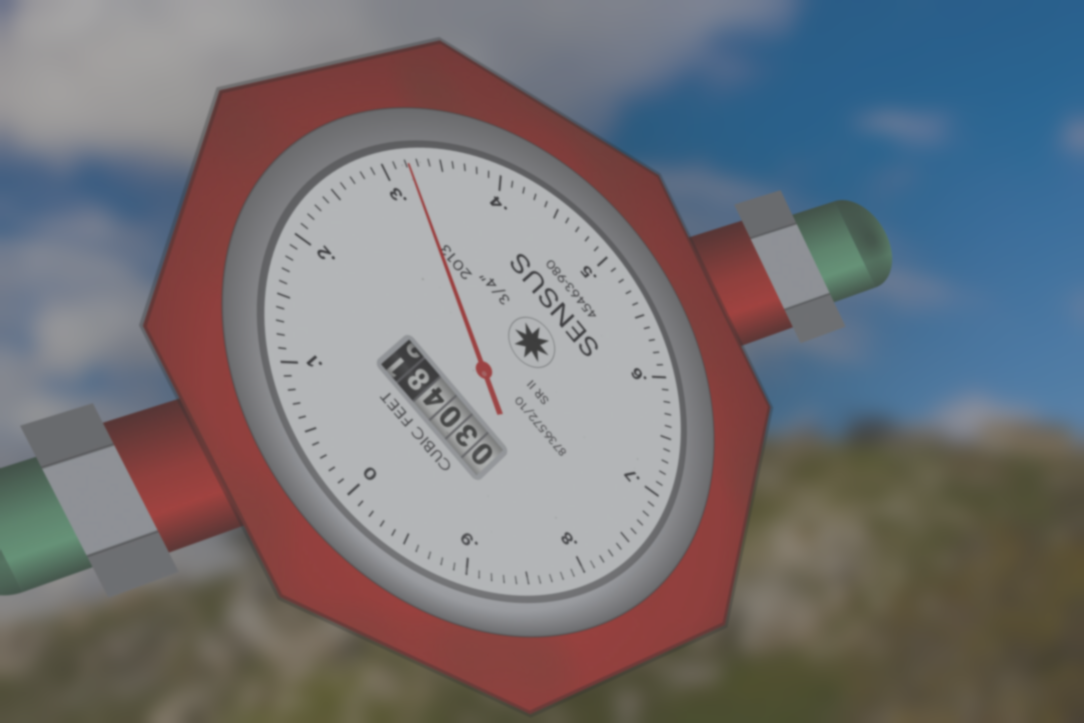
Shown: 30481.32; ft³
